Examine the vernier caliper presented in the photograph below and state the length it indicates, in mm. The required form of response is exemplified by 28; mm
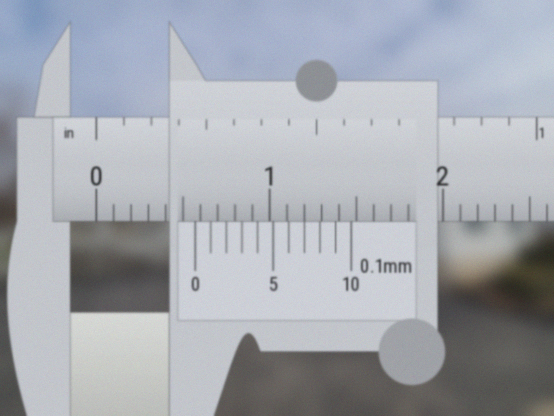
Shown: 5.7; mm
